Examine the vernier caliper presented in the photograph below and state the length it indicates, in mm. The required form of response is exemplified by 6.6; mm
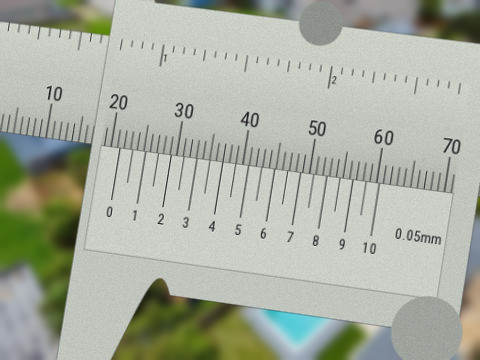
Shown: 21.4; mm
